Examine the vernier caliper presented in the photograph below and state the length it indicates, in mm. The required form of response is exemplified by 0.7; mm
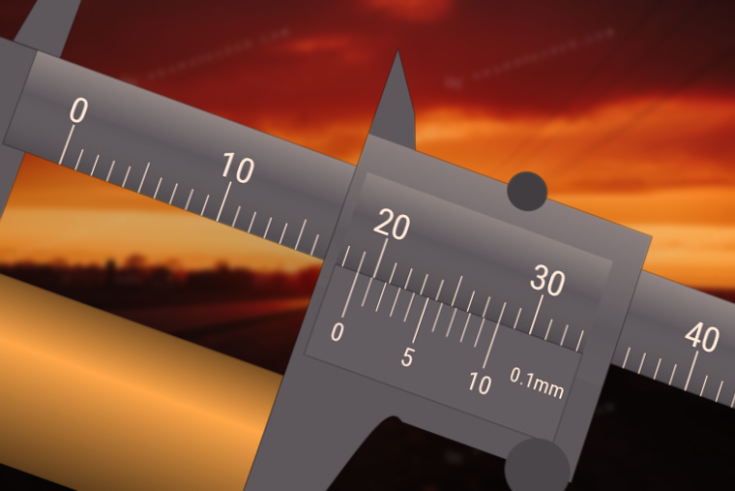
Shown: 19.0; mm
